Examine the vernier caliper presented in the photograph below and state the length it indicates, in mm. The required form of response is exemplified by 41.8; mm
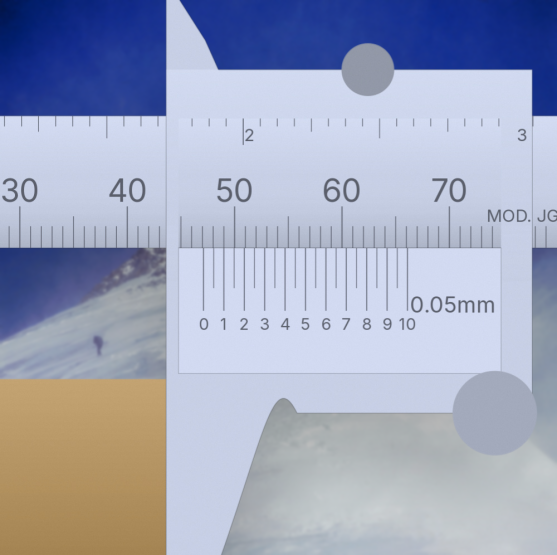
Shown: 47.1; mm
